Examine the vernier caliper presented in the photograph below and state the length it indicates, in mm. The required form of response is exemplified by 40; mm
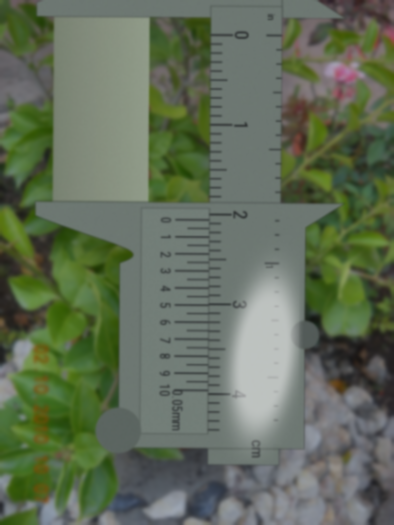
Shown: 20.6; mm
